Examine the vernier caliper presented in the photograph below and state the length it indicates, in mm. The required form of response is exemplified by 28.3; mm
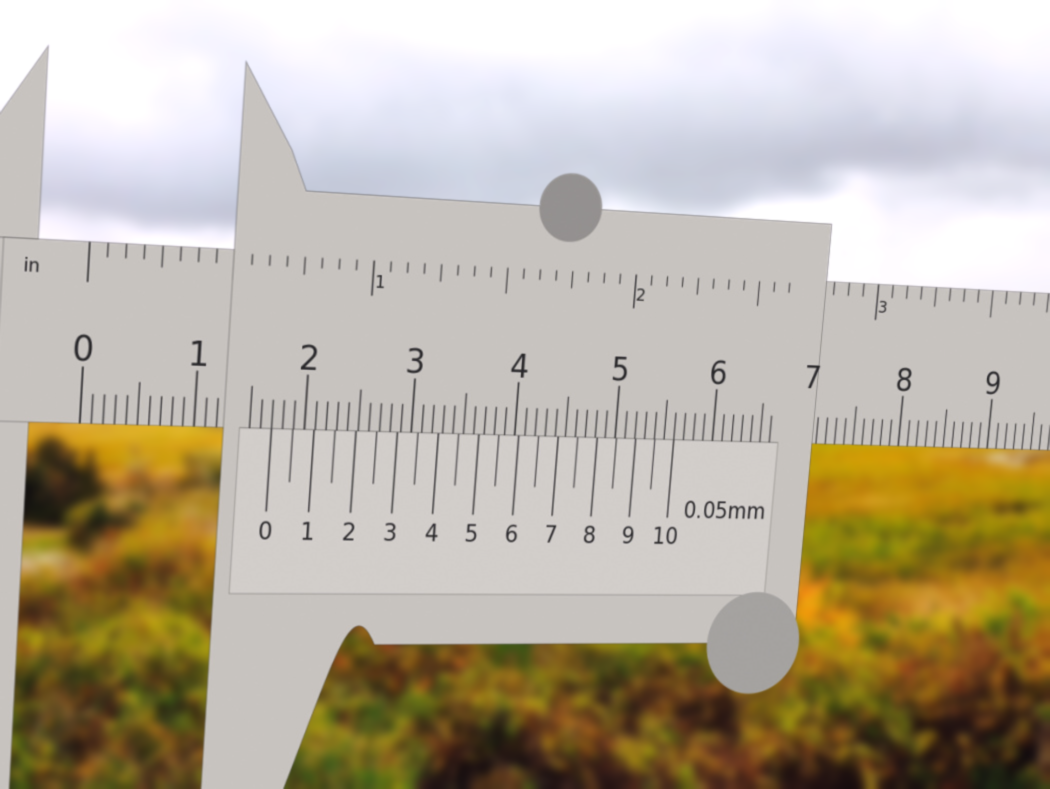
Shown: 17.0; mm
